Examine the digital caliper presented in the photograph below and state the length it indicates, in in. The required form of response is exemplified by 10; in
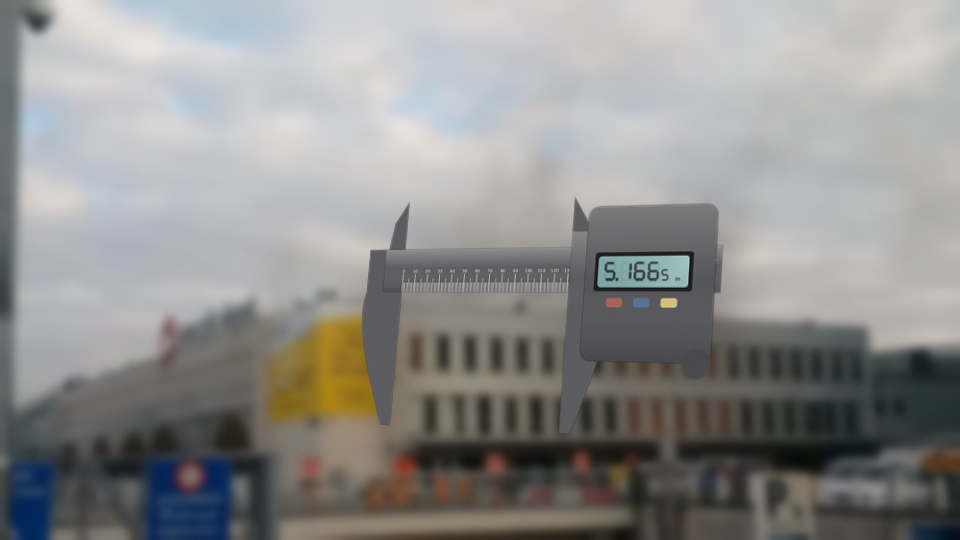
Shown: 5.1665; in
